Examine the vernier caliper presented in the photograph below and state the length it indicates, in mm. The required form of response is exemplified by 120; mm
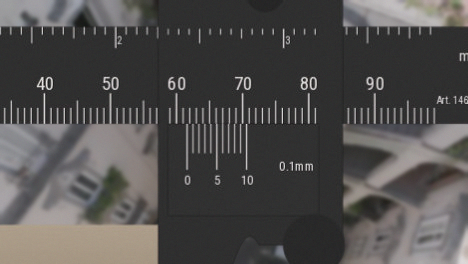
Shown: 61.6; mm
